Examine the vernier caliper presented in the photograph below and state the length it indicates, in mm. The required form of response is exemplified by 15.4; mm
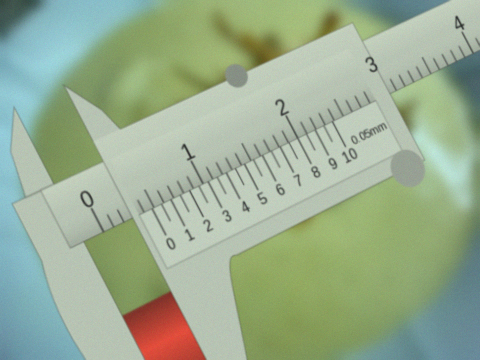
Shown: 4.8; mm
